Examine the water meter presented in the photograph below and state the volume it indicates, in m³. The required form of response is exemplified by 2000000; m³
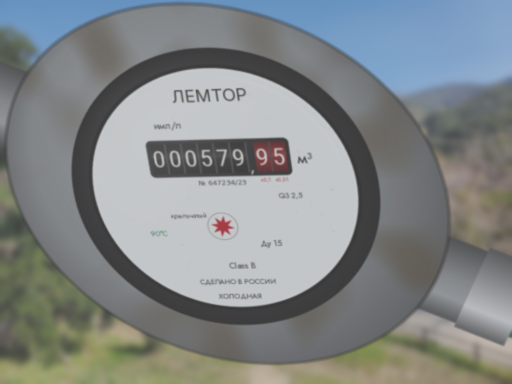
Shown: 579.95; m³
